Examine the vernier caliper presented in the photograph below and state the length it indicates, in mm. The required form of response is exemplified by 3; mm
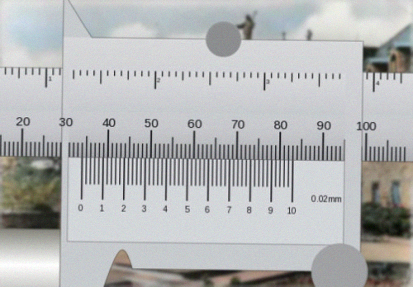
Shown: 34.0; mm
